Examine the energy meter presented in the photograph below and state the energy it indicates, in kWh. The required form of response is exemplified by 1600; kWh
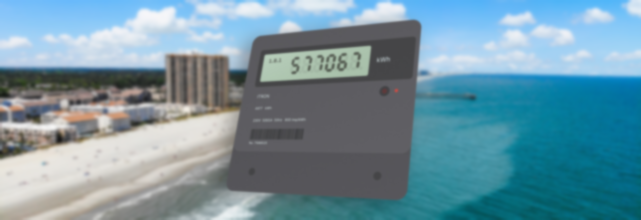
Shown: 577067; kWh
